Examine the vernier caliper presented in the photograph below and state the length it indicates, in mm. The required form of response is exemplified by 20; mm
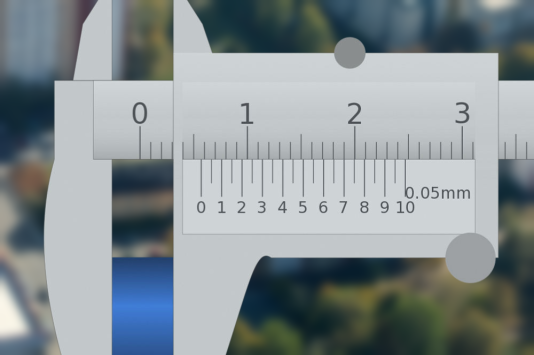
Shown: 5.7; mm
